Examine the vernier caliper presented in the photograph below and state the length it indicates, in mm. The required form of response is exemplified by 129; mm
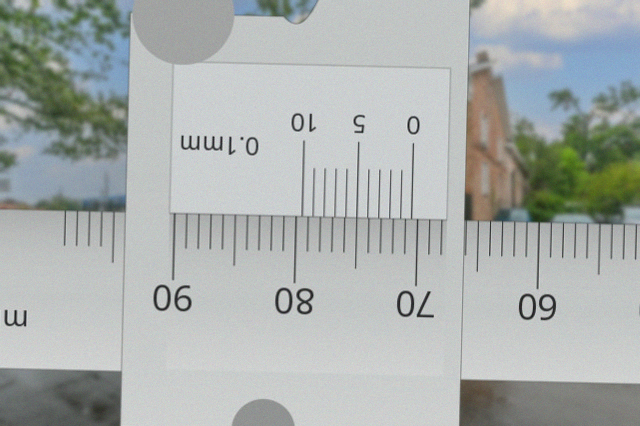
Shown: 70.5; mm
